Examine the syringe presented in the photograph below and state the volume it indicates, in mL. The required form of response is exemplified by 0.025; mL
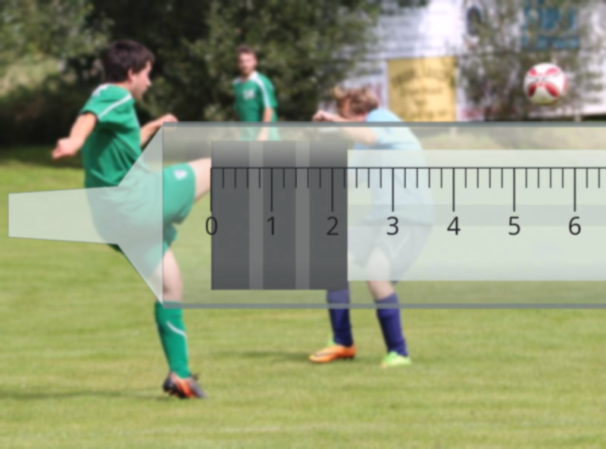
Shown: 0; mL
